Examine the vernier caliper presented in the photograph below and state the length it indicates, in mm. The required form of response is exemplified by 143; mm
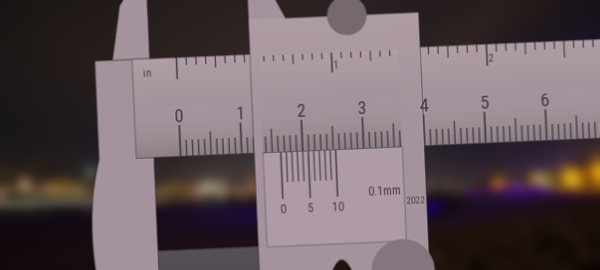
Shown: 16.4; mm
